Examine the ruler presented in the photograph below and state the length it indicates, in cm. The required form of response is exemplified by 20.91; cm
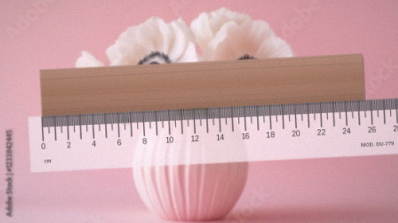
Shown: 25.5; cm
